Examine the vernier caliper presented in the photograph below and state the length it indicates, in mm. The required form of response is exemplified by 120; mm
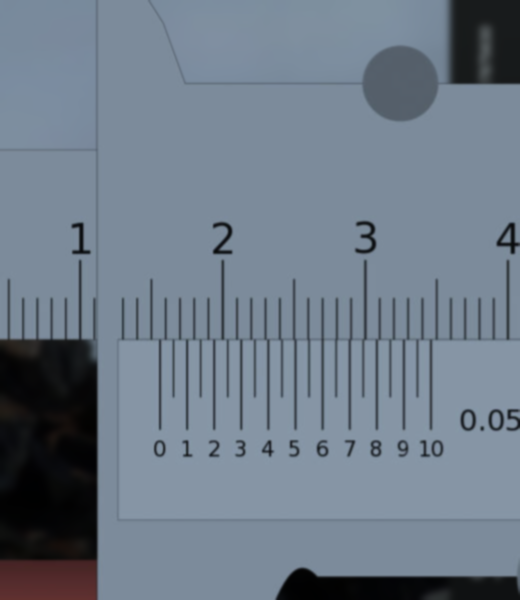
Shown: 15.6; mm
